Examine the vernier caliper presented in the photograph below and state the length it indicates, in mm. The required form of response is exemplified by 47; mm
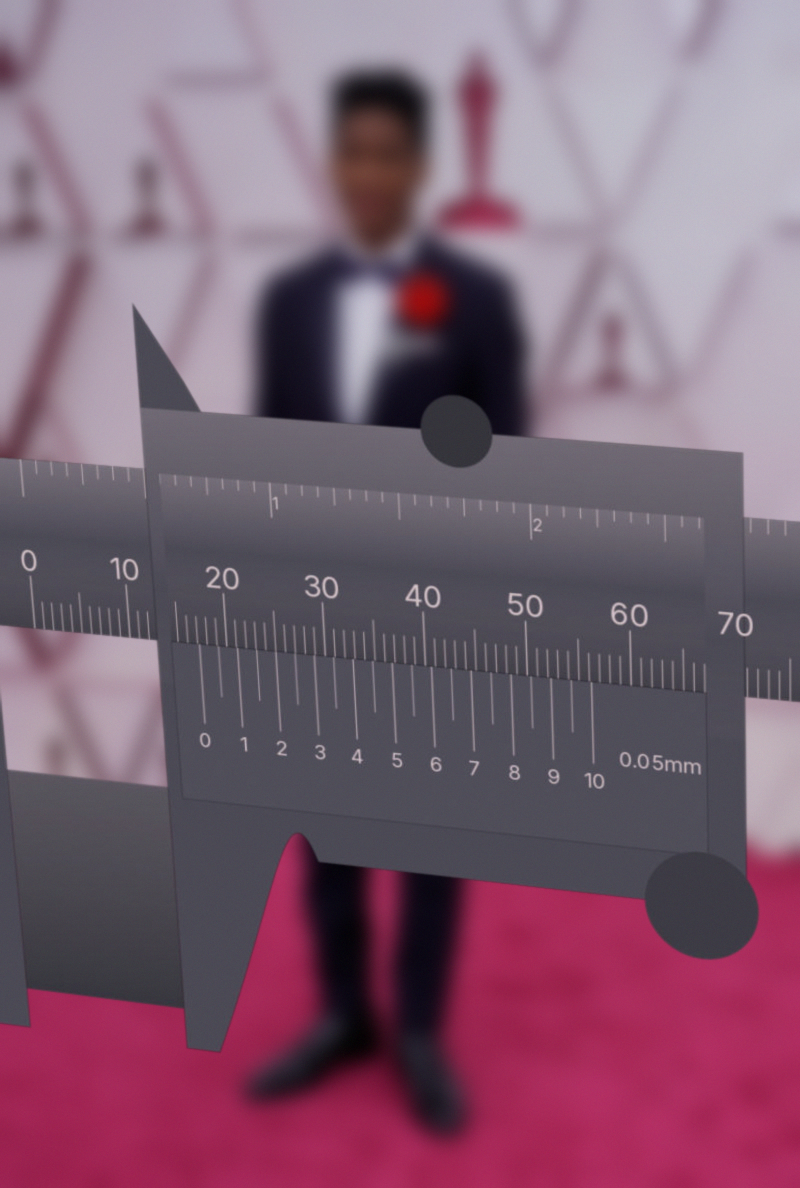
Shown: 17.2; mm
